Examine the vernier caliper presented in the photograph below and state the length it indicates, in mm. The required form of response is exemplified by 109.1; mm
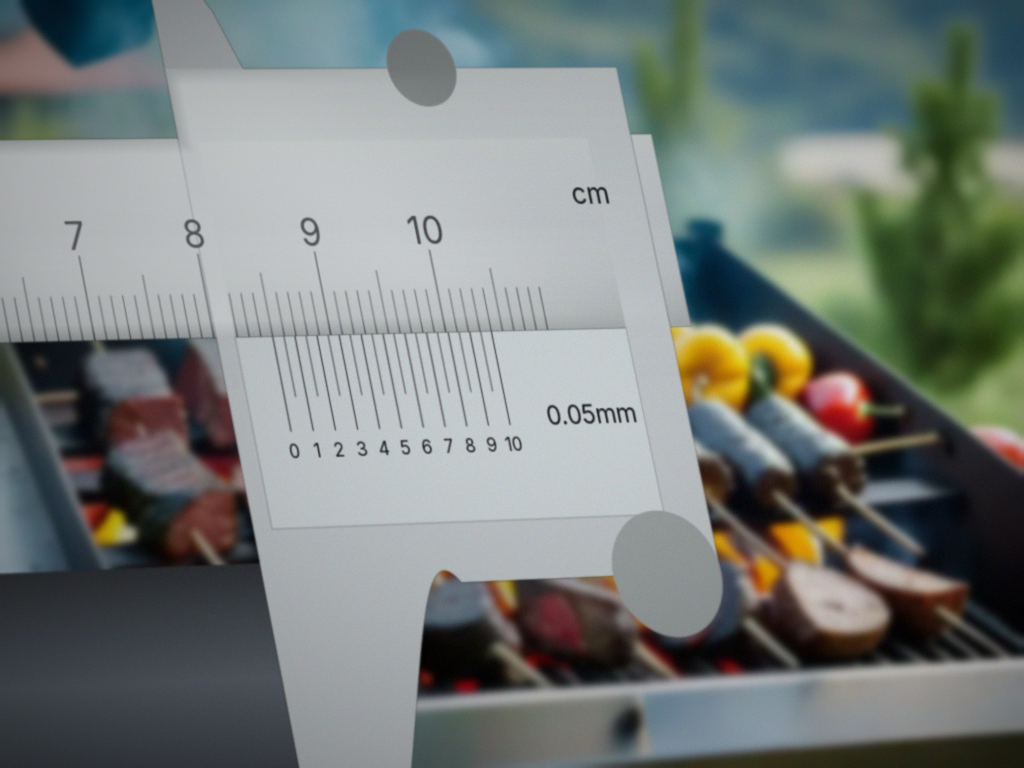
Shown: 85.0; mm
